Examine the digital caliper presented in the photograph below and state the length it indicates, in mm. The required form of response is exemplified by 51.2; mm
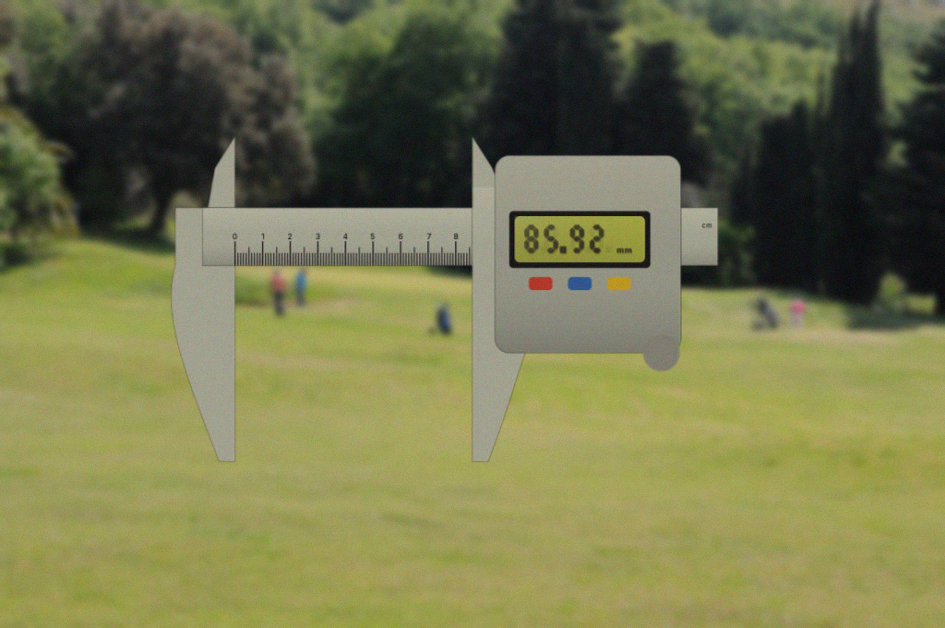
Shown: 85.92; mm
